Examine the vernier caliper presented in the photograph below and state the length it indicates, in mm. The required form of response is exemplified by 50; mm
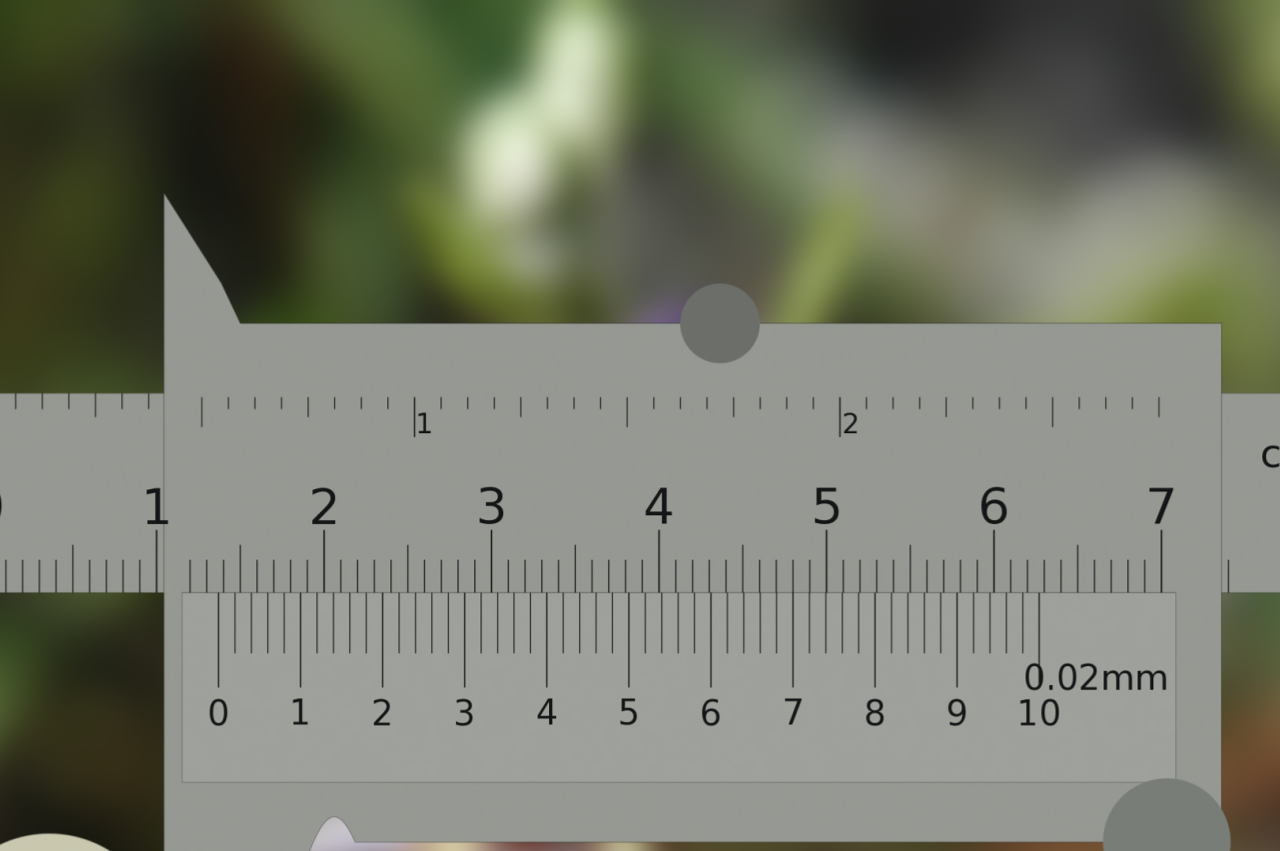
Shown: 13.7; mm
